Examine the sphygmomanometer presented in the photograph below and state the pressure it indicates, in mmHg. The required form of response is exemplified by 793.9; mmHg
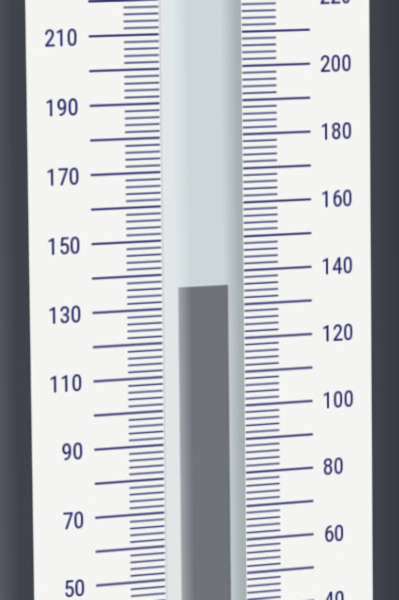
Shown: 136; mmHg
